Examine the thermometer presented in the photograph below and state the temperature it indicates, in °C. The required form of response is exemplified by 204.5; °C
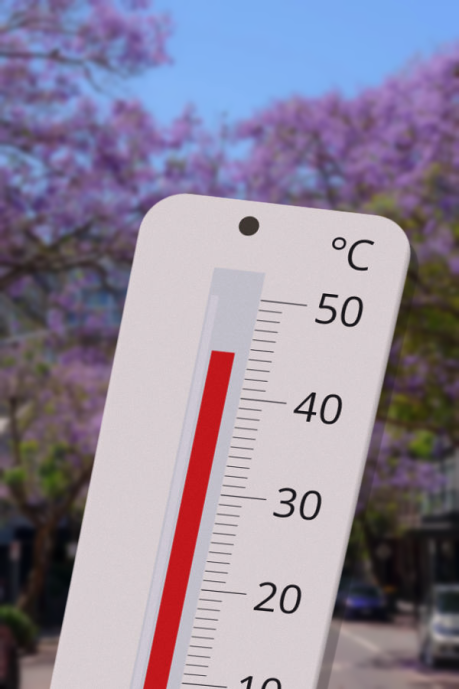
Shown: 44.5; °C
